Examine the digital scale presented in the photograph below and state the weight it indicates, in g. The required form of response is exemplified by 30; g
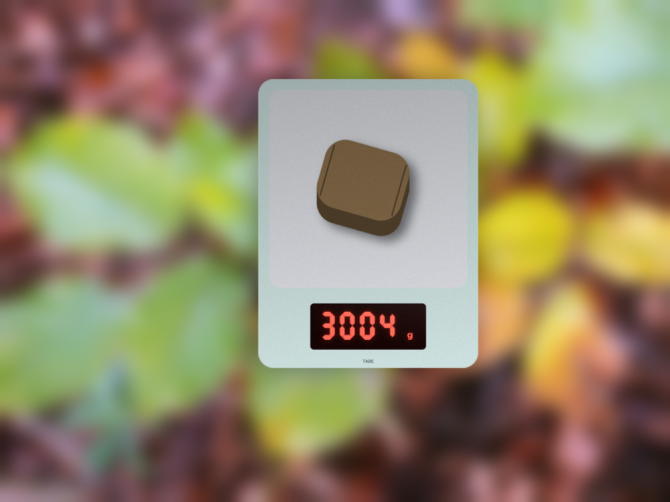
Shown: 3004; g
